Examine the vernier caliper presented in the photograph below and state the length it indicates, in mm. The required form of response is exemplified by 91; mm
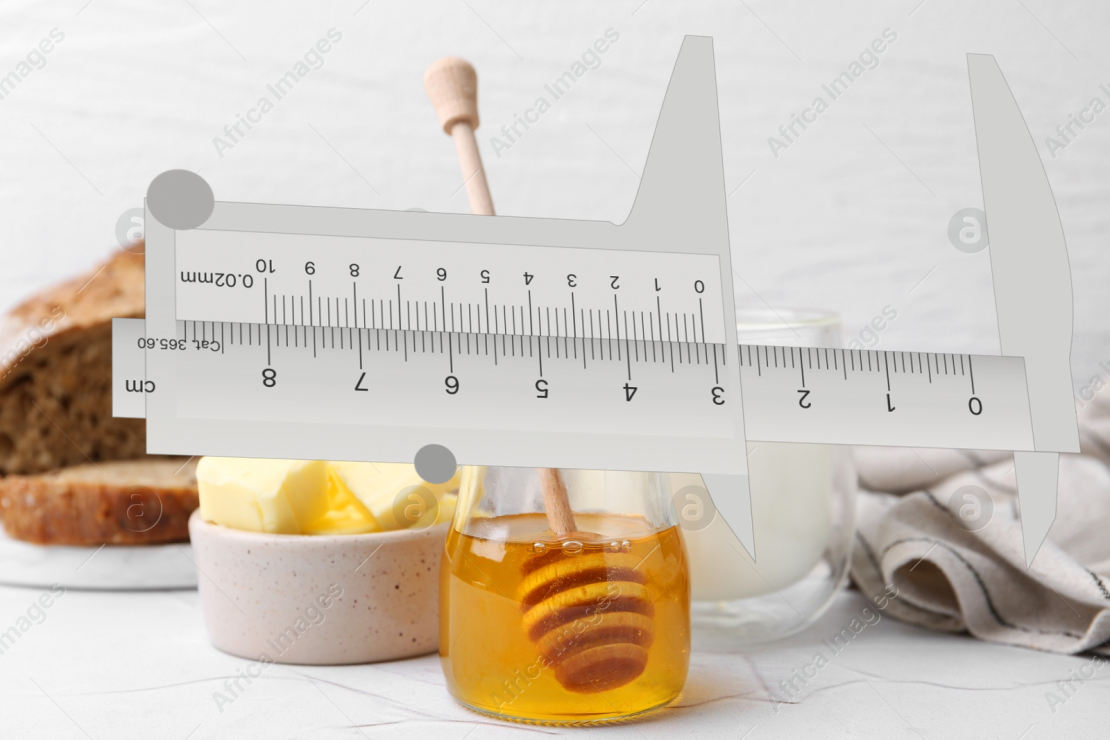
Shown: 31.2; mm
